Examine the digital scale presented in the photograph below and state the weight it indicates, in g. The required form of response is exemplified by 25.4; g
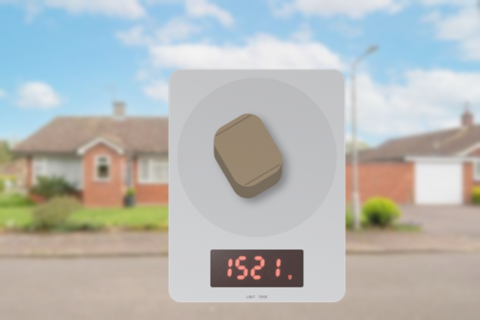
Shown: 1521; g
